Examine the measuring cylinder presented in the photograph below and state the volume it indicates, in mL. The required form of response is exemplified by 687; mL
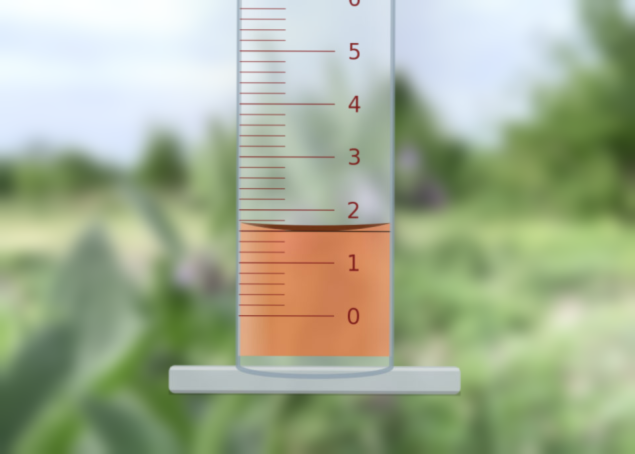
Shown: 1.6; mL
